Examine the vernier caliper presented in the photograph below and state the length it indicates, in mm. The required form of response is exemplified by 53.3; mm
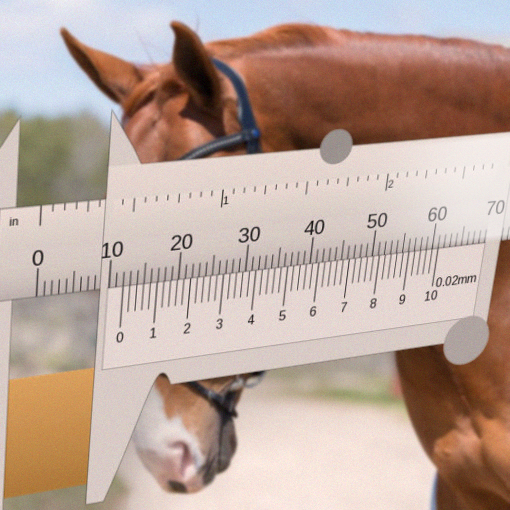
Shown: 12.0; mm
